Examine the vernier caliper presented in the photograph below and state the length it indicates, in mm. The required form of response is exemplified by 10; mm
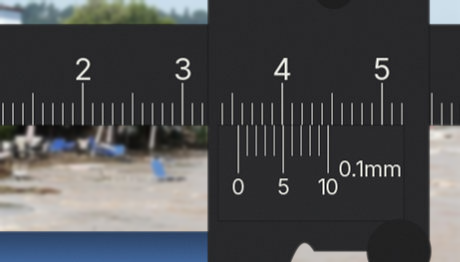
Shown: 35.6; mm
